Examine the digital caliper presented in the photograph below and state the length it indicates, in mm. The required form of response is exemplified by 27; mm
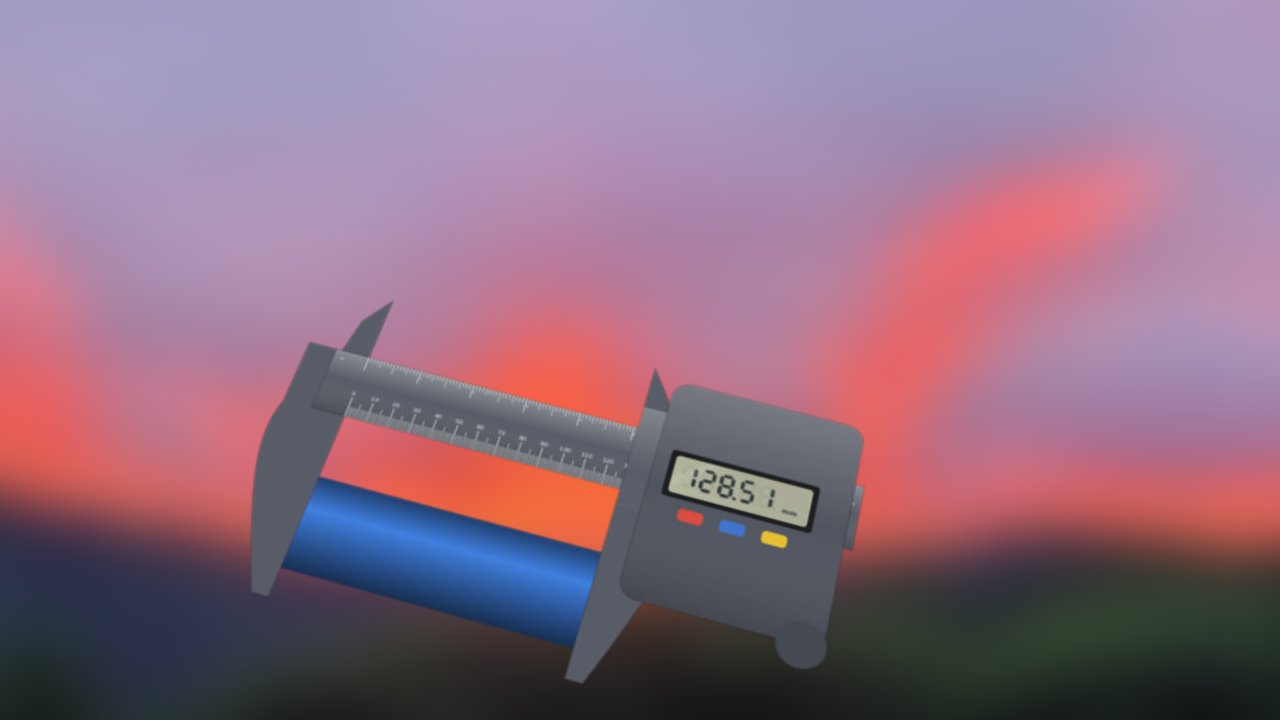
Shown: 128.51; mm
